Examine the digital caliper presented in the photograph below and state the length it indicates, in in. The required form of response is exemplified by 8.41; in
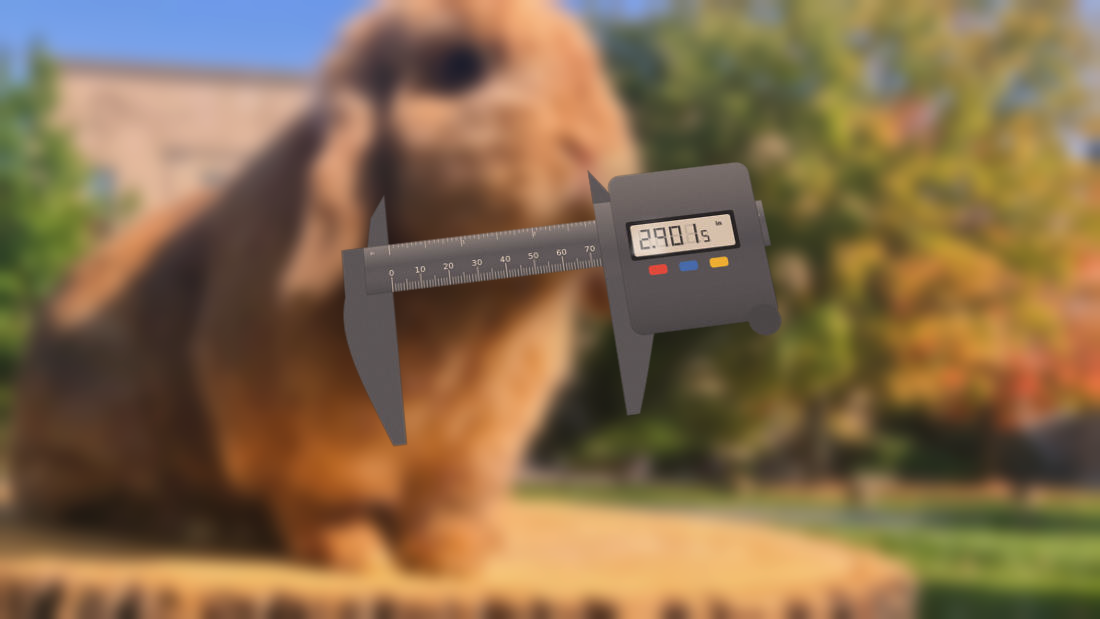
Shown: 2.9015; in
